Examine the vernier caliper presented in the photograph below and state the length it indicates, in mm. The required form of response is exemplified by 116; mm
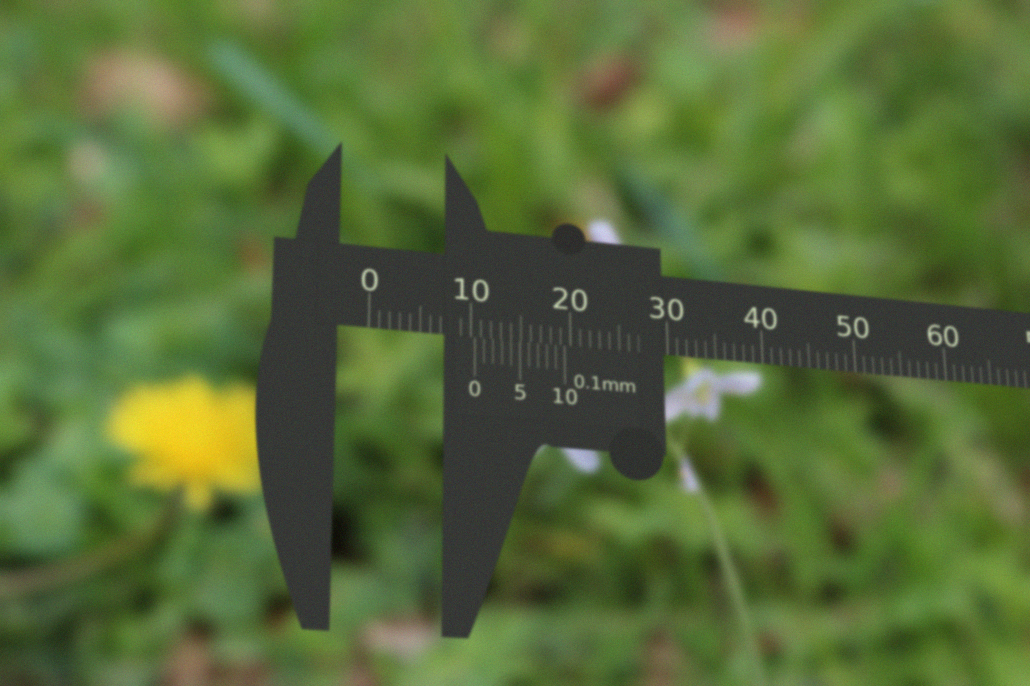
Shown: 10.4; mm
